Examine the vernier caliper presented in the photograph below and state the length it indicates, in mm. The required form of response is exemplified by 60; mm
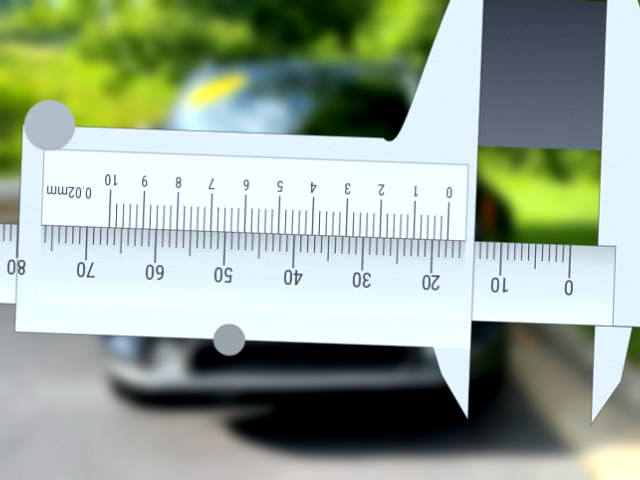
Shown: 17.8; mm
